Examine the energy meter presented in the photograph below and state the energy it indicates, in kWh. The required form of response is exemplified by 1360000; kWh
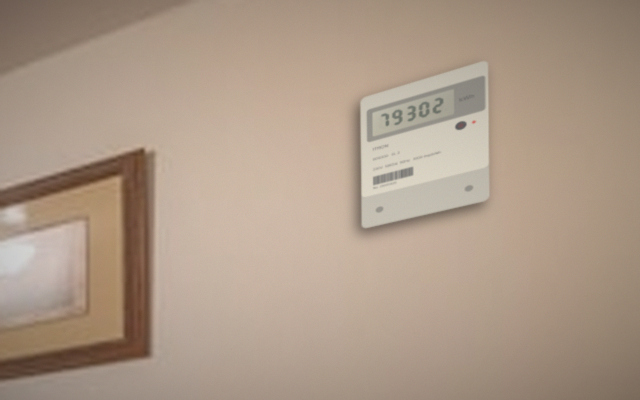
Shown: 79302; kWh
